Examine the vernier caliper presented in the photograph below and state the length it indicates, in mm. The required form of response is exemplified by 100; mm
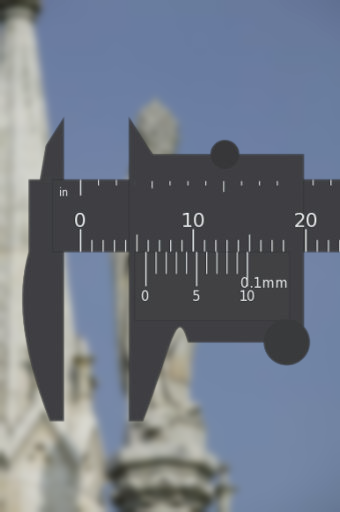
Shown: 5.8; mm
